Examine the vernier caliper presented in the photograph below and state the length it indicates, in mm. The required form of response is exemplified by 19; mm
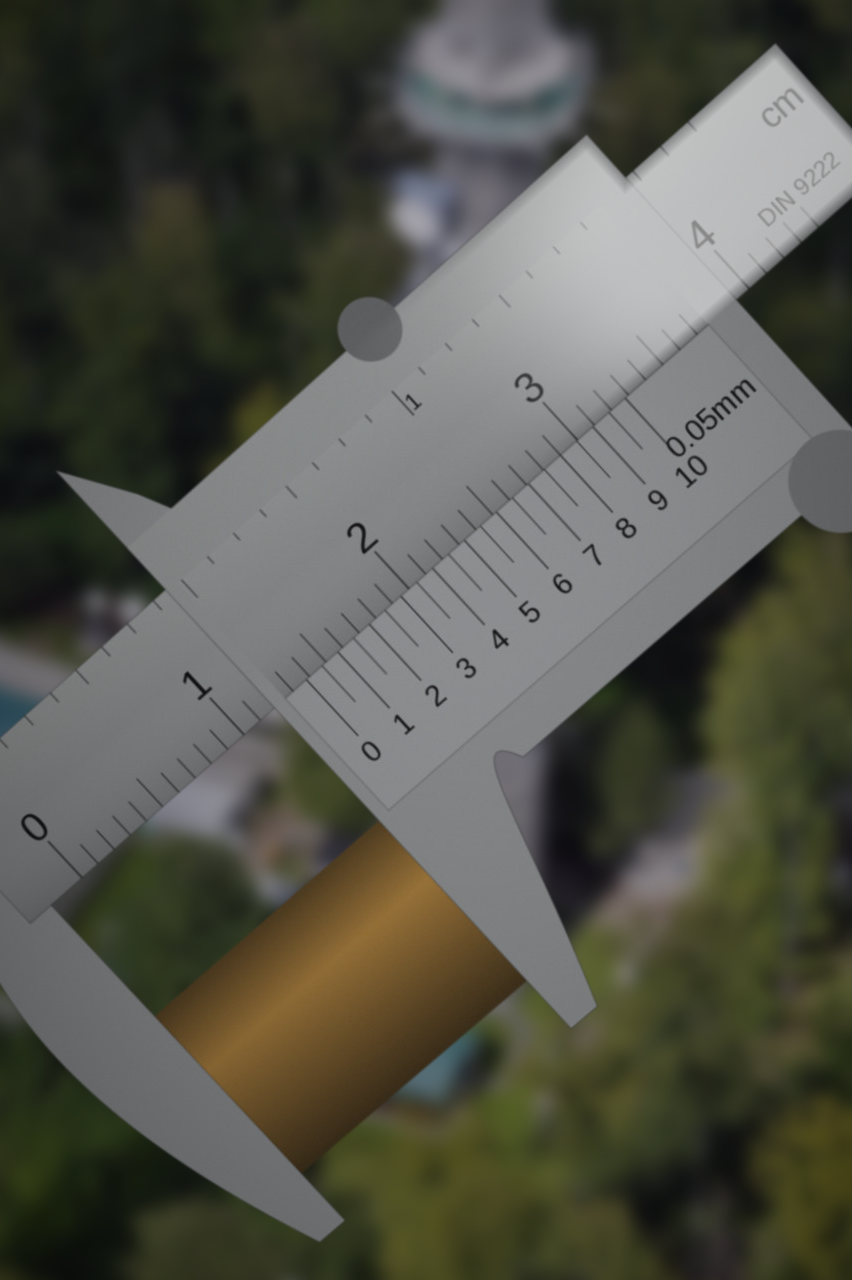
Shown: 13.8; mm
